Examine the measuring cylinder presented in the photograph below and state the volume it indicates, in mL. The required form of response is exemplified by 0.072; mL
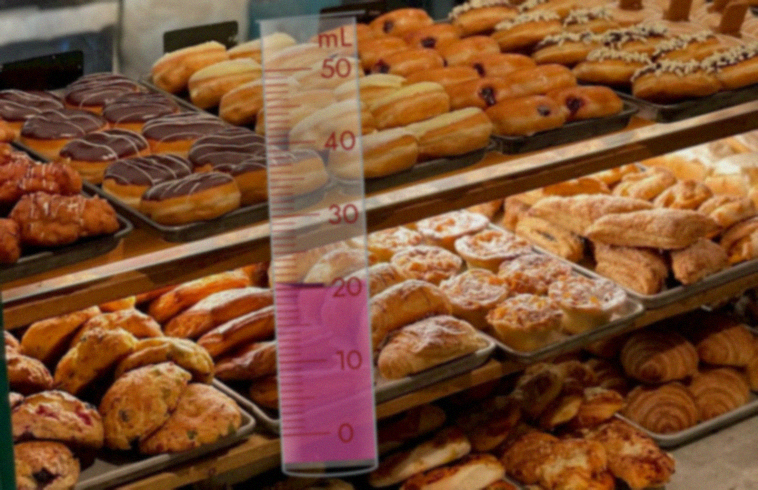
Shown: 20; mL
